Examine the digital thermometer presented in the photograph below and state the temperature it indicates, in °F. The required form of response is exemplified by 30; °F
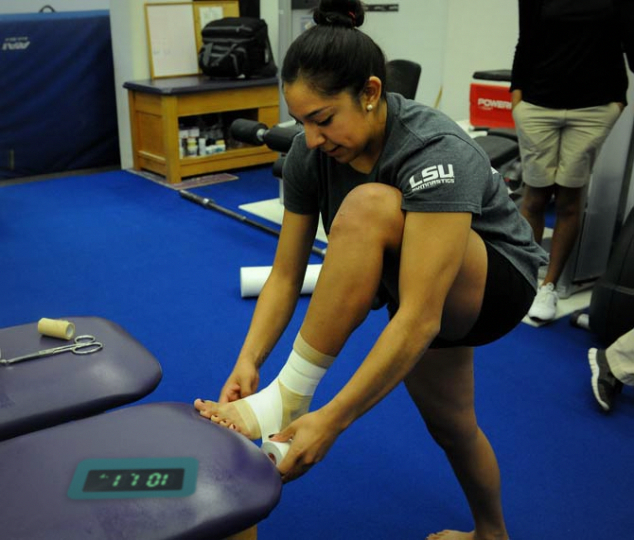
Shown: 101.1; °F
